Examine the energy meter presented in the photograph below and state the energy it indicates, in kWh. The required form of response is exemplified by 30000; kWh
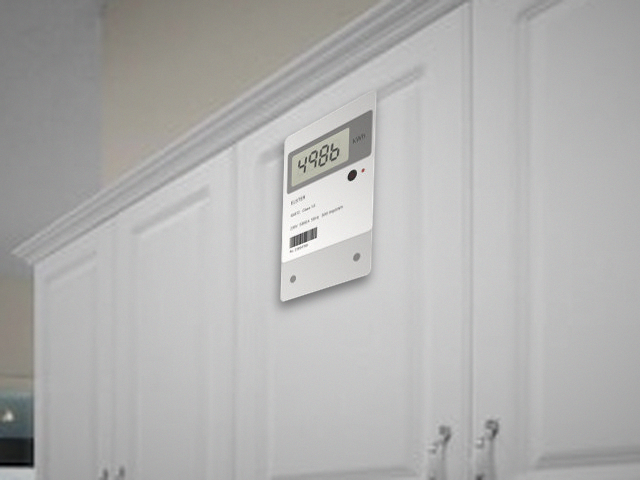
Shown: 4986; kWh
